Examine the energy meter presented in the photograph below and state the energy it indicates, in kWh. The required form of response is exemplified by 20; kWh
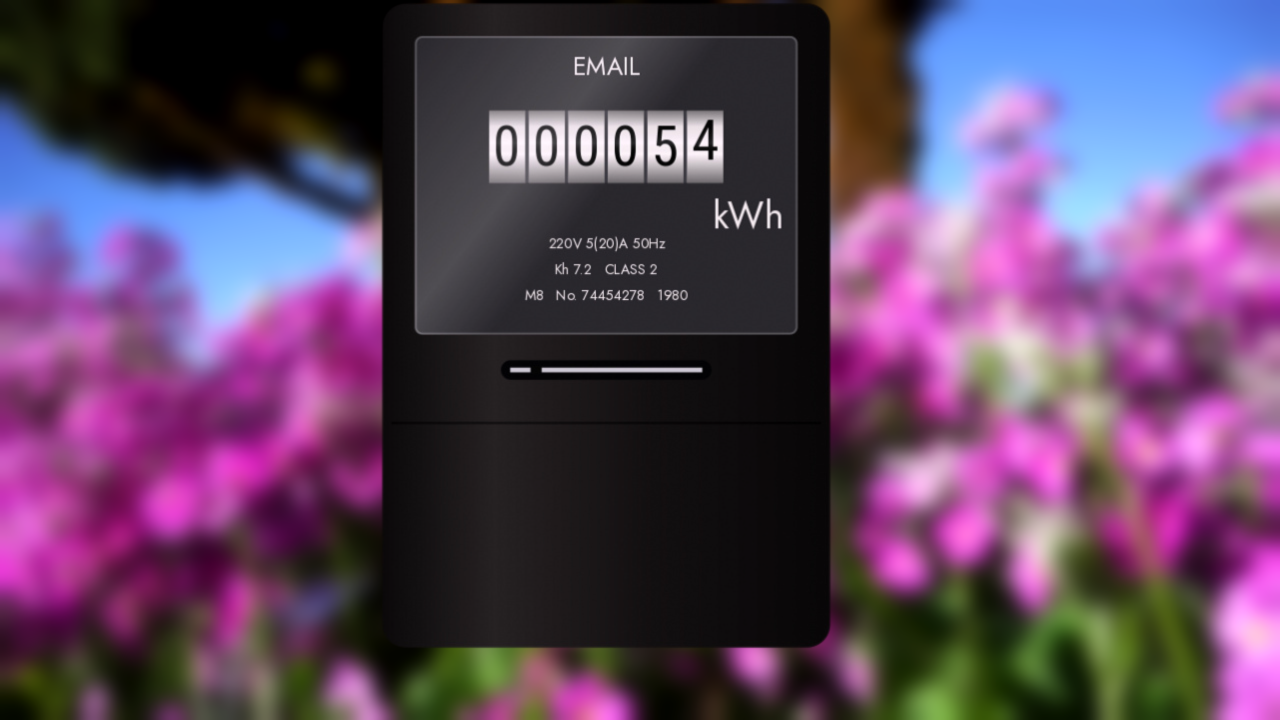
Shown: 54; kWh
